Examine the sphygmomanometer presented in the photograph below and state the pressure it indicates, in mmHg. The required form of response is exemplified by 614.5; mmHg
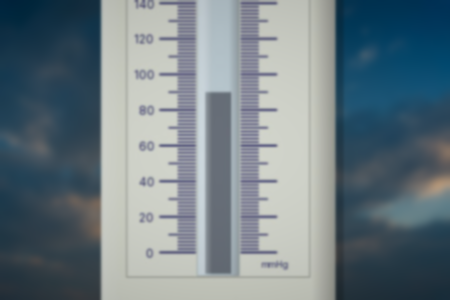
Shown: 90; mmHg
